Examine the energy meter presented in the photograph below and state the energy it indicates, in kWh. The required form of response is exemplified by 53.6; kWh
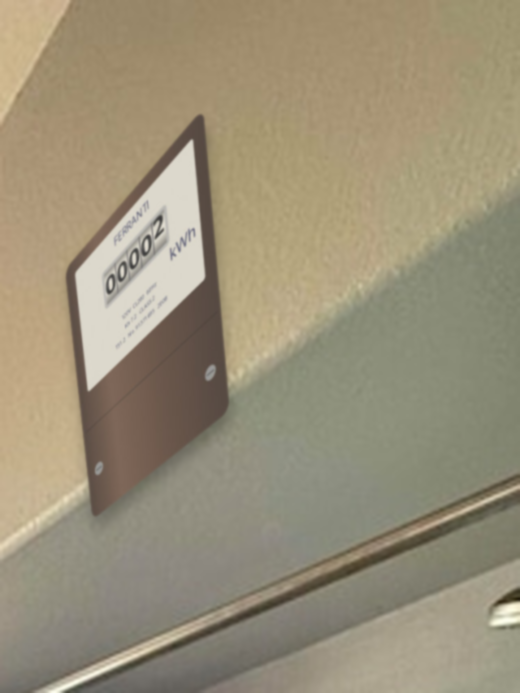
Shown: 2; kWh
